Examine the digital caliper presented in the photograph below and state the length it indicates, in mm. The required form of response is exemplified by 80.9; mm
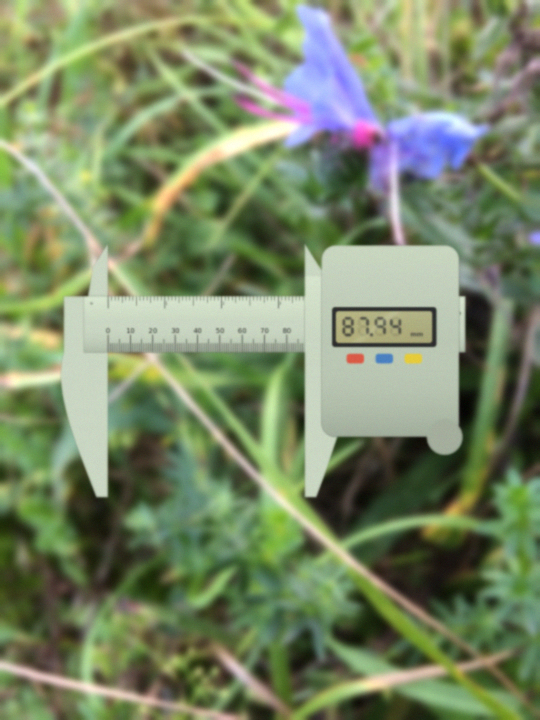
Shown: 87.94; mm
